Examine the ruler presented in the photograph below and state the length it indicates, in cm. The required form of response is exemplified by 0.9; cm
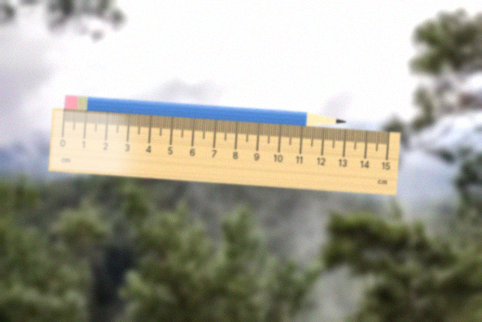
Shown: 13; cm
